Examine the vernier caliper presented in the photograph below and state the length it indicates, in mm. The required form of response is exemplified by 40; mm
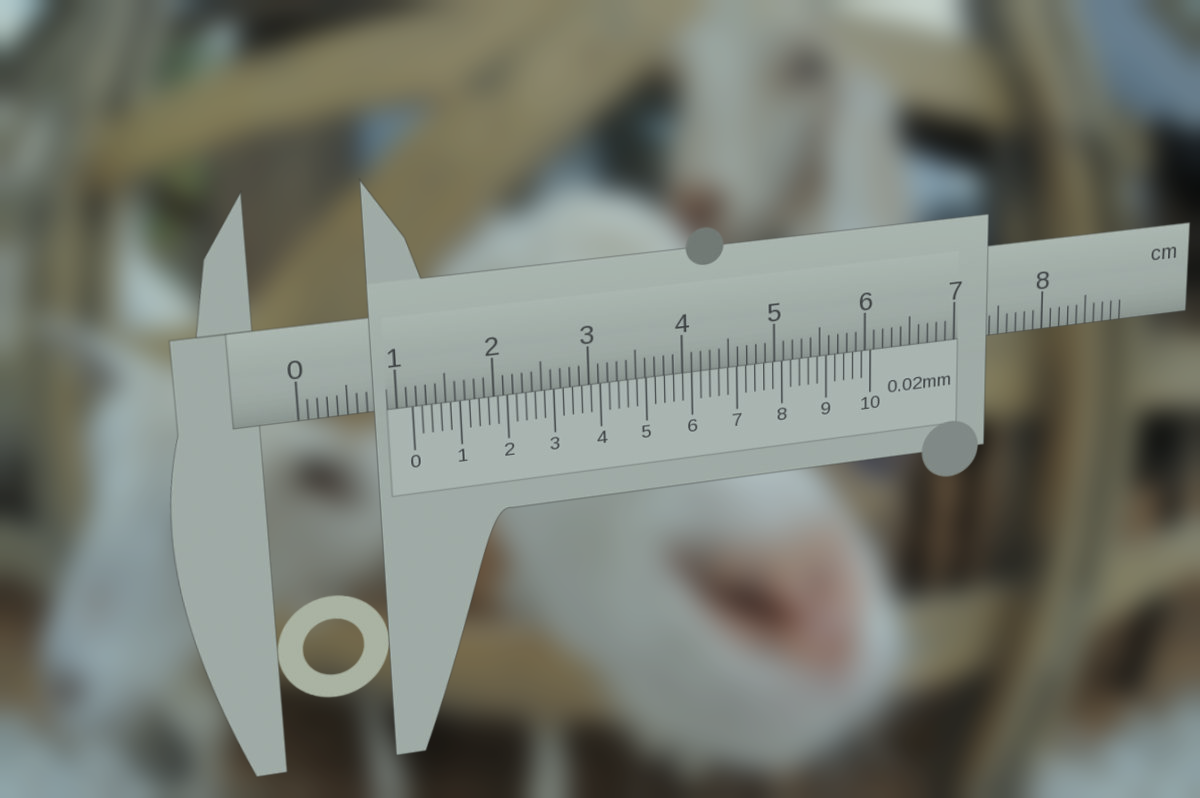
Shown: 11.6; mm
